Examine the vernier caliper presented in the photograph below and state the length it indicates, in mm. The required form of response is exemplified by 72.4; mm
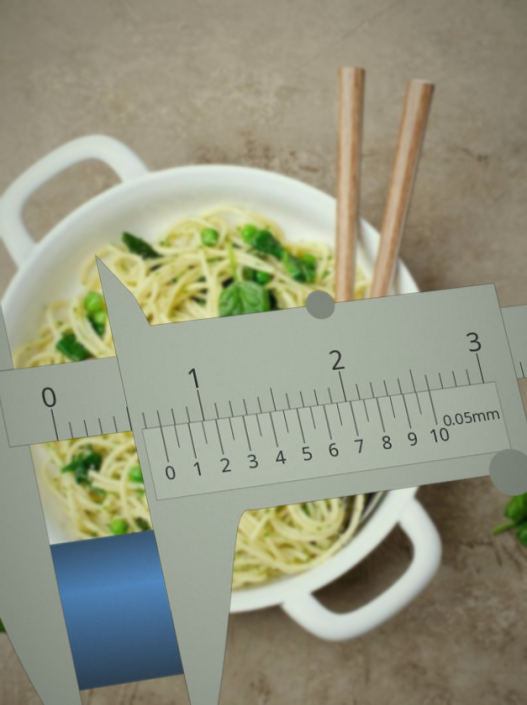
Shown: 7.0; mm
